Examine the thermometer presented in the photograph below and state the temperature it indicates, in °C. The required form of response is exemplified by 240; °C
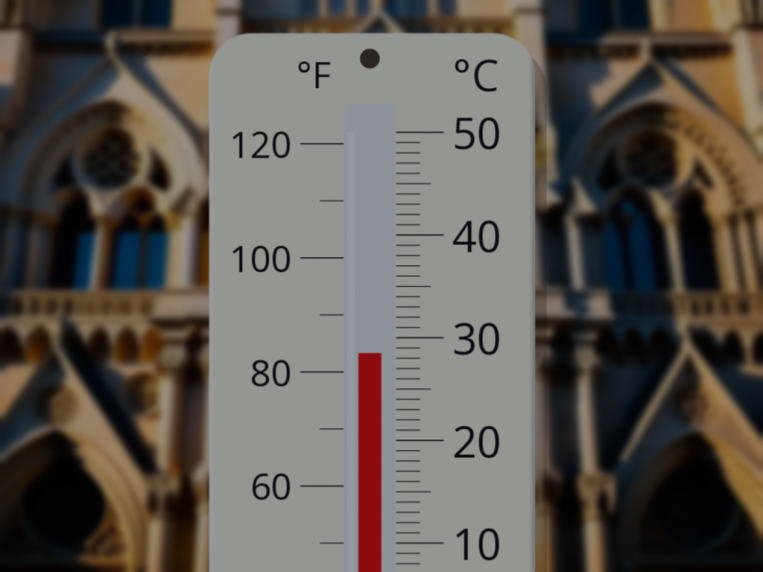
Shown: 28.5; °C
